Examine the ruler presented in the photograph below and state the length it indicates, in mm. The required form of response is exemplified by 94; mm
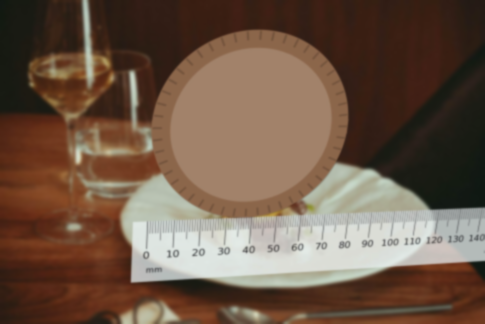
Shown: 75; mm
